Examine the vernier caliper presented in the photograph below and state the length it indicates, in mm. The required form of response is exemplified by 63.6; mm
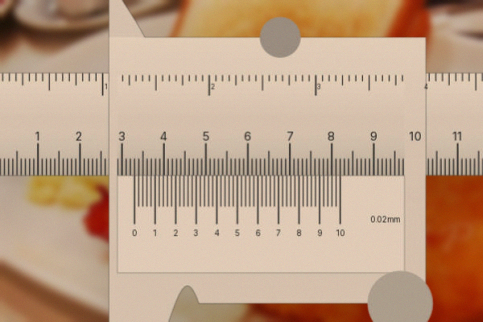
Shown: 33.0; mm
